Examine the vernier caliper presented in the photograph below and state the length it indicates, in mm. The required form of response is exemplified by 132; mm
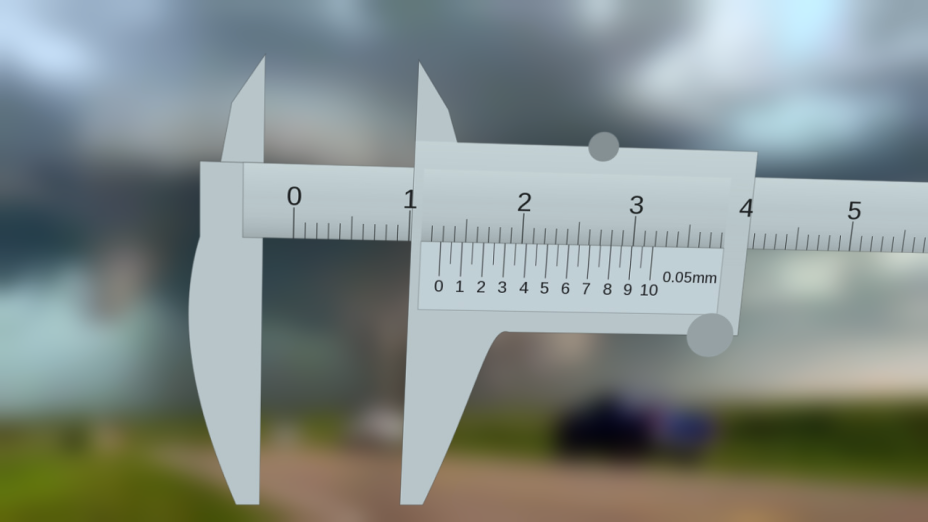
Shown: 12.8; mm
